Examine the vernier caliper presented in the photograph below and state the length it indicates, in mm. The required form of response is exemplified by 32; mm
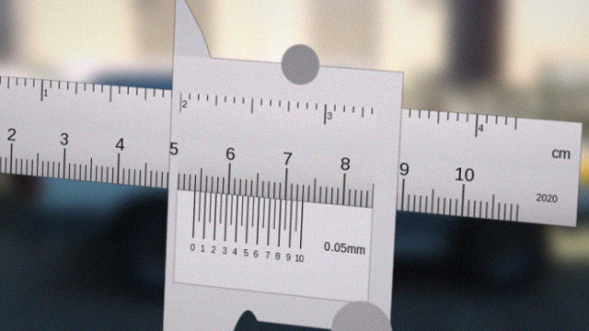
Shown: 54.0; mm
